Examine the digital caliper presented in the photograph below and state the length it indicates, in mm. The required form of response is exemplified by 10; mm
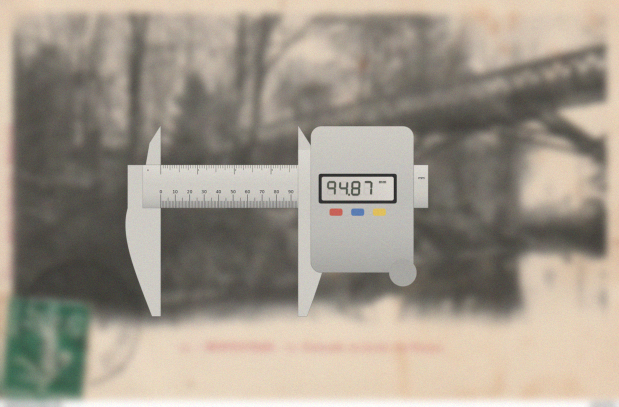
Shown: 94.87; mm
